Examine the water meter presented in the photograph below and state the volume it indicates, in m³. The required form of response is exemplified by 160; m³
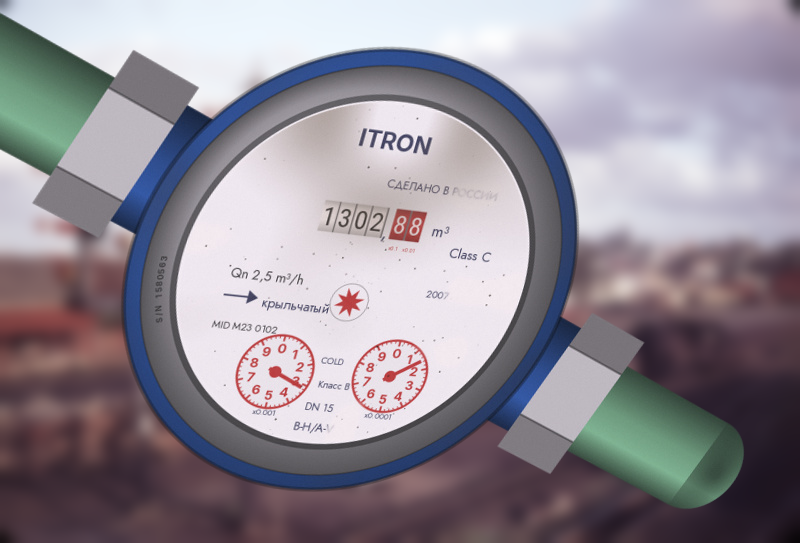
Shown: 1302.8831; m³
